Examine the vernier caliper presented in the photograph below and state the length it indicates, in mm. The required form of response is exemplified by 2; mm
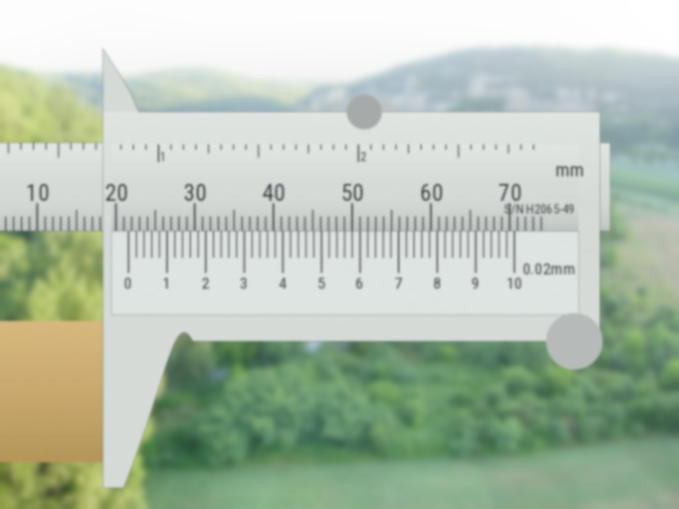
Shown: 21.6; mm
